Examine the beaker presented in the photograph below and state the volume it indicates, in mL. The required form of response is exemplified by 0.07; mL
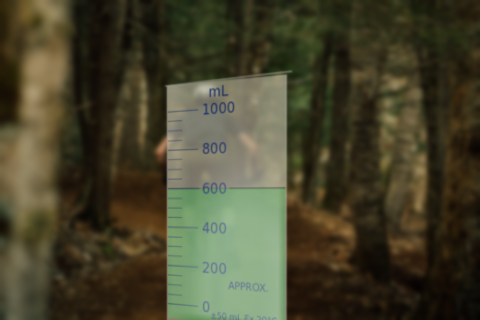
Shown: 600; mL
